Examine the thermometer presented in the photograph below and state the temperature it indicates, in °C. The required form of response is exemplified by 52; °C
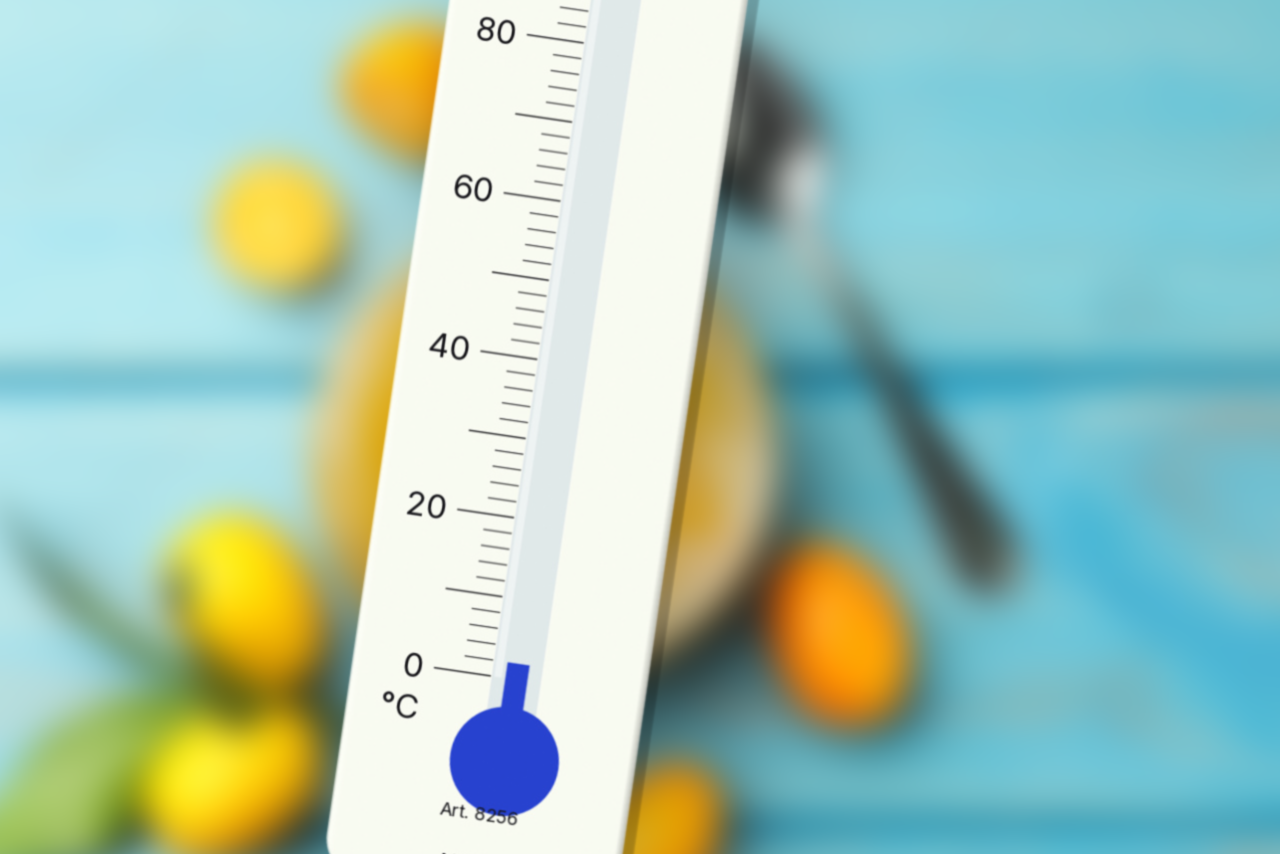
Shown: 2; °C
